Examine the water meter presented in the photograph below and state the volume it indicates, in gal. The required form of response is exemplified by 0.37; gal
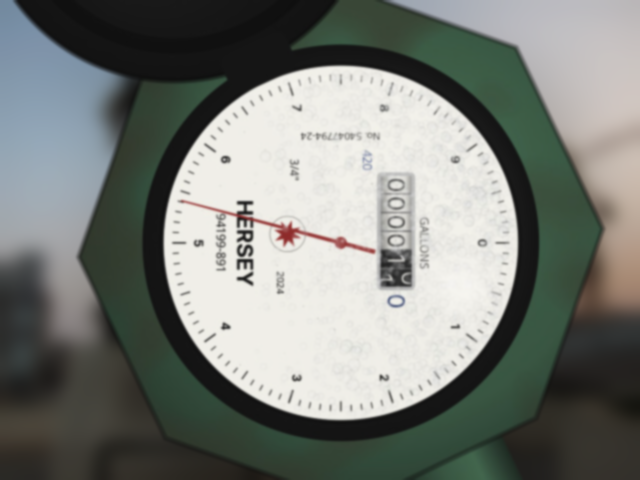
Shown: 105.4; gal
